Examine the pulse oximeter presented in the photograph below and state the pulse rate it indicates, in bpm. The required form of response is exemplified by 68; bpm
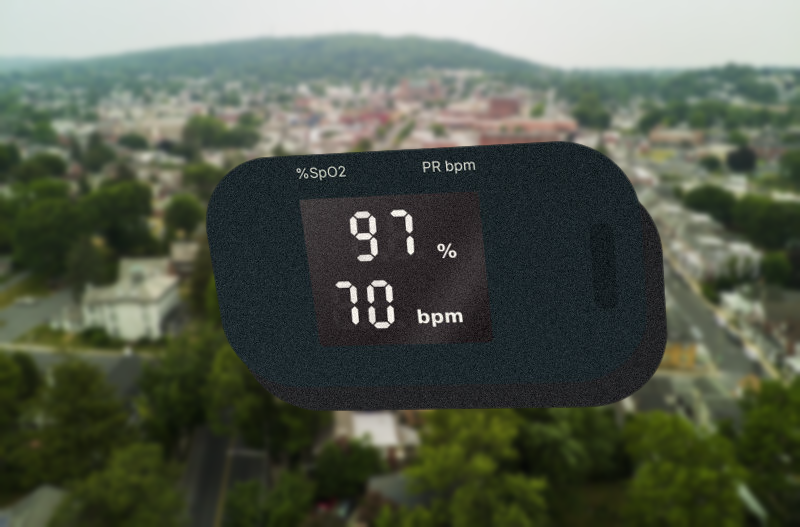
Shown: 70; bpm
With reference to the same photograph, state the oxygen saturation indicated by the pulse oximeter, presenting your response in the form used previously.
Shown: 97; %
